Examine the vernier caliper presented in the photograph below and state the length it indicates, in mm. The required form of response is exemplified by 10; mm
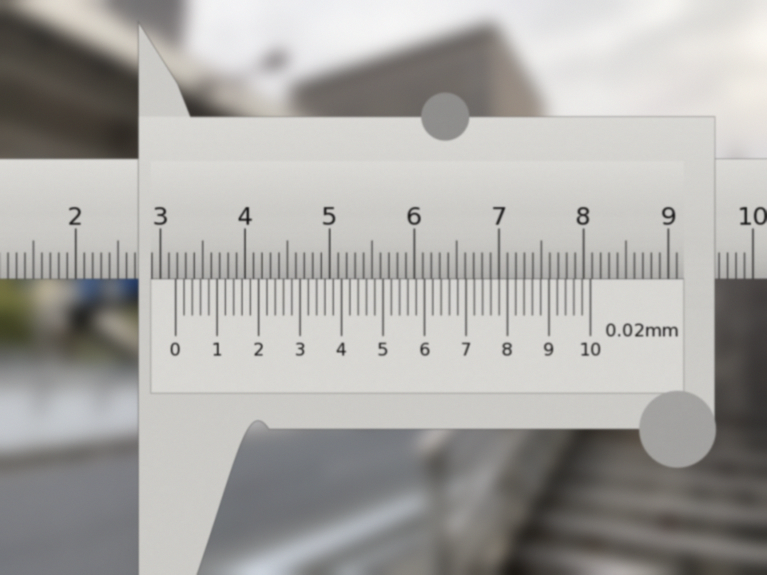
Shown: 31.8; mm
